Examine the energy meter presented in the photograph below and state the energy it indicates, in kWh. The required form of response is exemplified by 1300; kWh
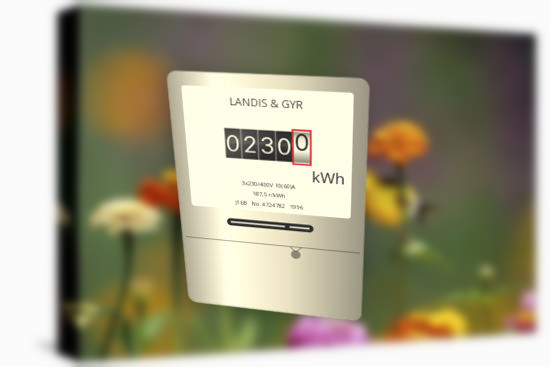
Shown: 230.0; kWh
